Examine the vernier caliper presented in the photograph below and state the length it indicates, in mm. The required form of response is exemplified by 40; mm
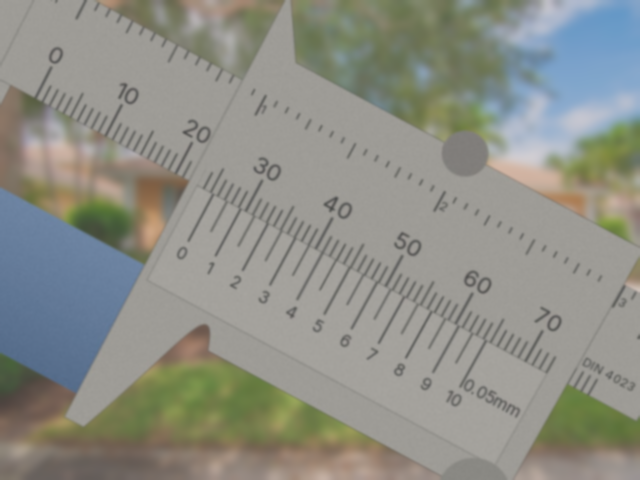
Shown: 25.4; mm
